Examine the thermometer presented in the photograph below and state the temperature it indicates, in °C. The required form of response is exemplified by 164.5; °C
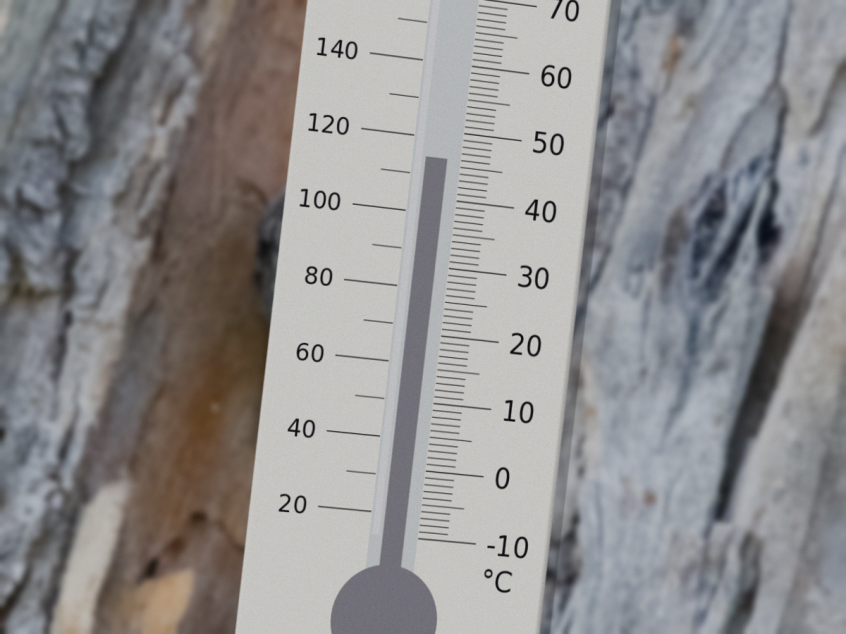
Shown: 46; °C
